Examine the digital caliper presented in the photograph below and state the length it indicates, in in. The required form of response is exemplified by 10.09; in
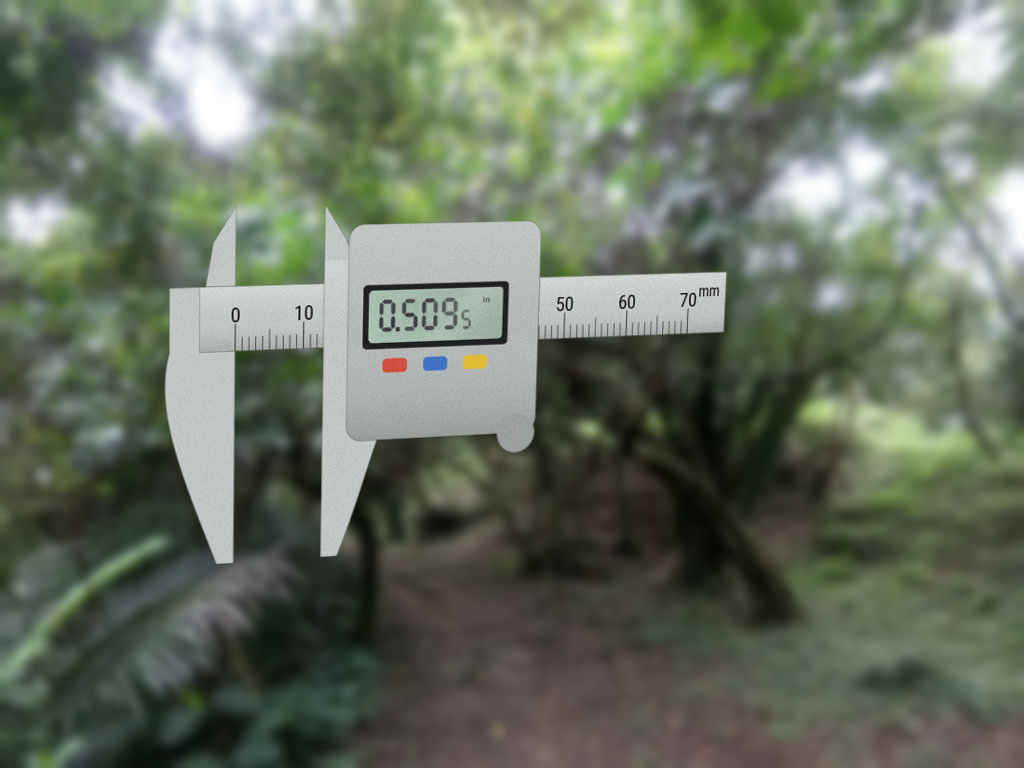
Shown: 0.5095; in
